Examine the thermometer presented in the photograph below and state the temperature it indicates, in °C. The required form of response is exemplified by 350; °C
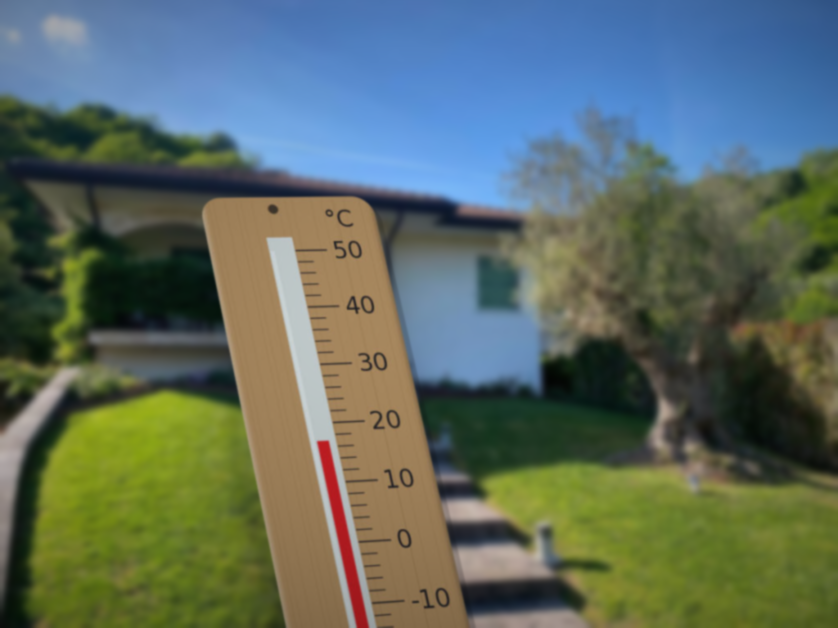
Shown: 17; °C
